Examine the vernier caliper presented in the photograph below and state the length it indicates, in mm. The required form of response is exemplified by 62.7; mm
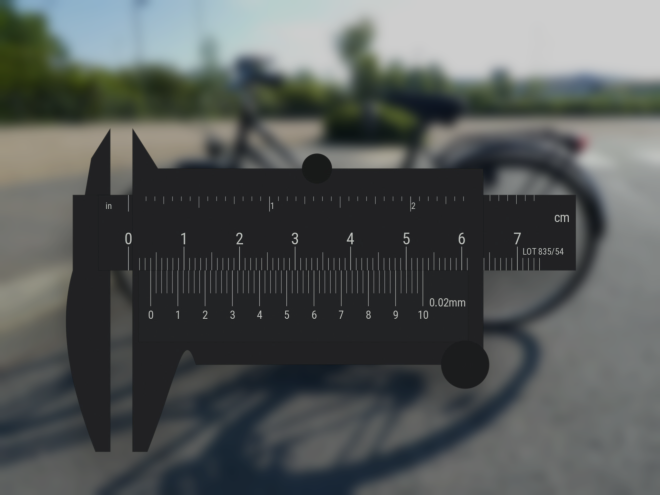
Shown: 4.0; mm
